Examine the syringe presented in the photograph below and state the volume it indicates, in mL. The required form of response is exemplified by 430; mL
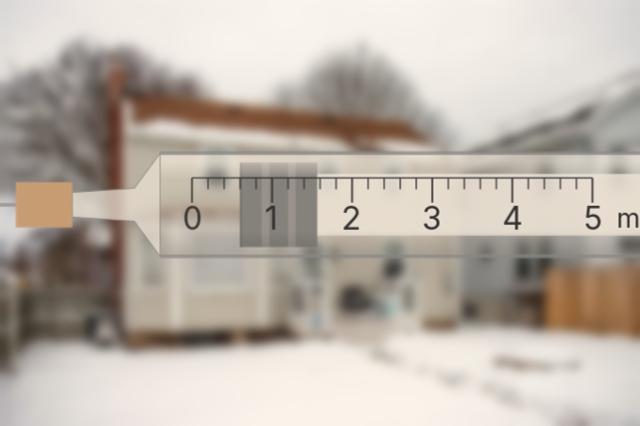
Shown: 0.6; mL
